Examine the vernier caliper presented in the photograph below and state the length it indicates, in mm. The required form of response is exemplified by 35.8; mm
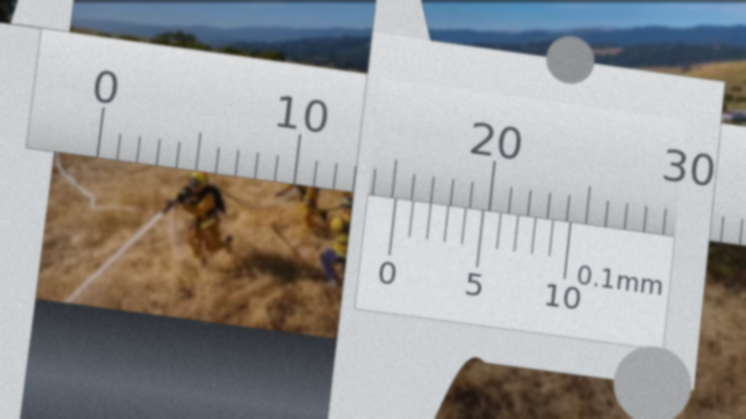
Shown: 15.2; mm
